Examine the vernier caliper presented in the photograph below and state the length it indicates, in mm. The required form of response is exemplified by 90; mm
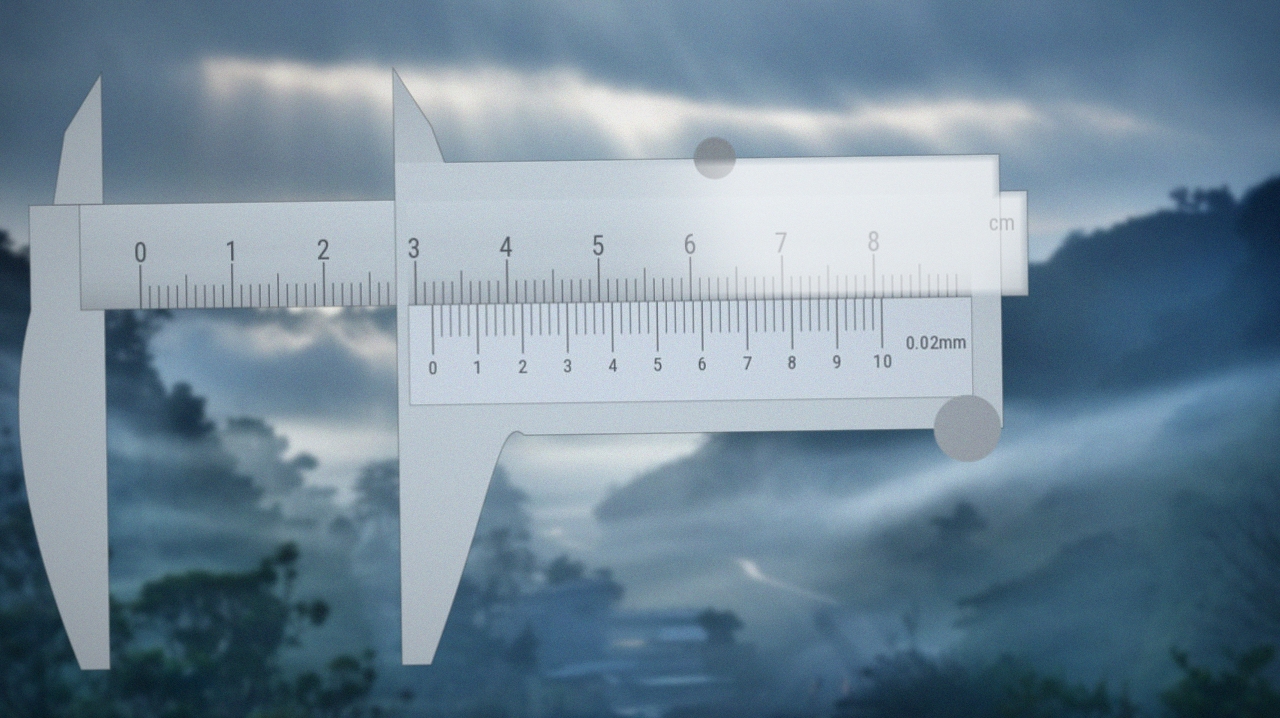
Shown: 31.8; mm
